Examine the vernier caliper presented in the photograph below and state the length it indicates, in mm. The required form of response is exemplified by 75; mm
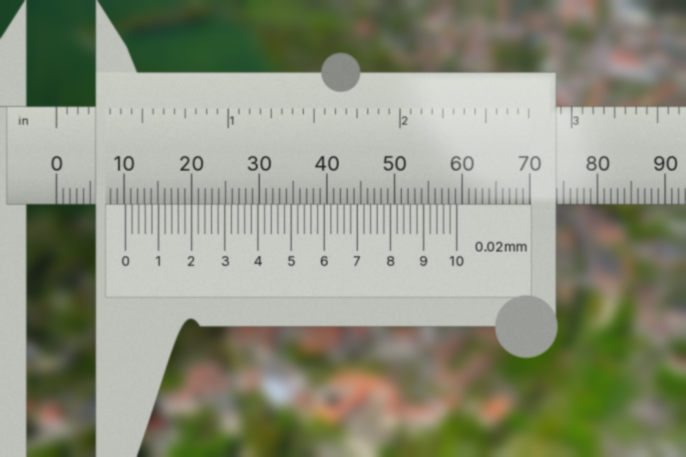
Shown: 10.2; mm
